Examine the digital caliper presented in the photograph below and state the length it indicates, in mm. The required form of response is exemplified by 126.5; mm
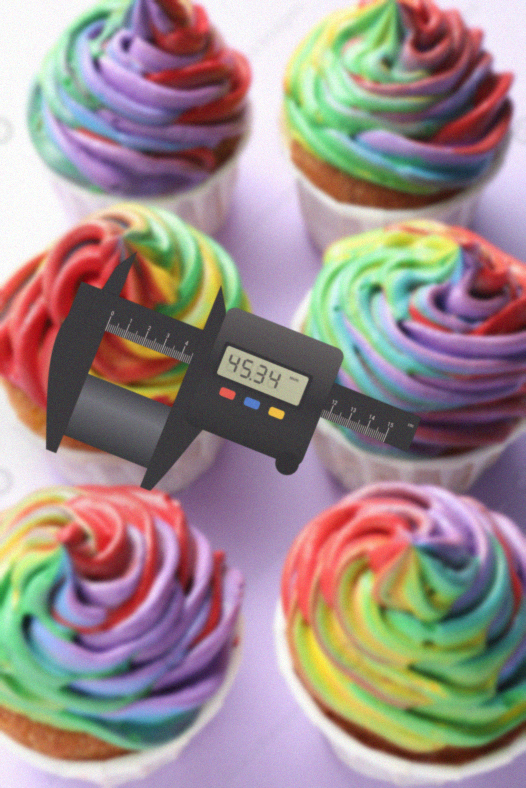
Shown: 45.34; mm
